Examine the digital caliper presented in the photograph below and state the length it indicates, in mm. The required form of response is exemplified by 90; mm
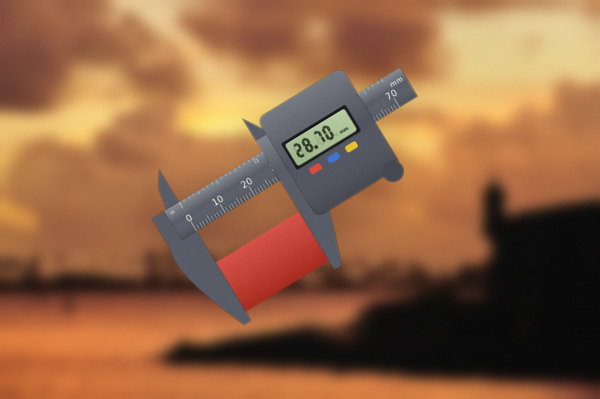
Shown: 28.70; mm
